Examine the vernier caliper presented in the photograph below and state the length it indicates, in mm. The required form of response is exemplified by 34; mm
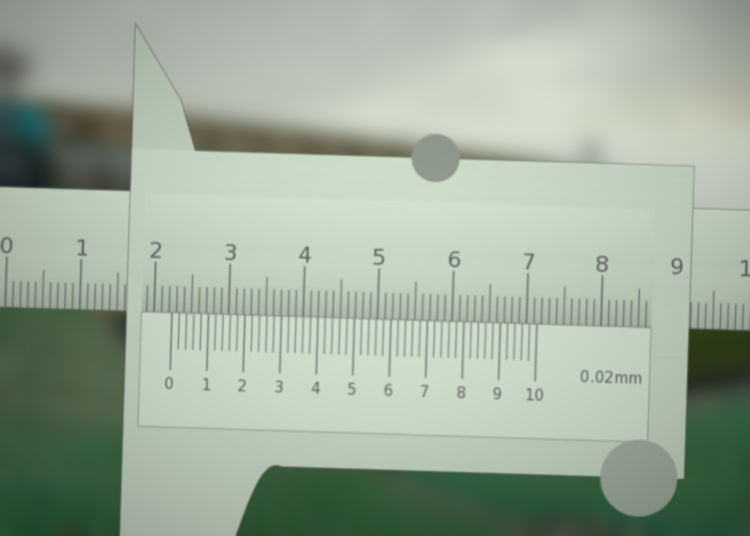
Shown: 22.4; mm
